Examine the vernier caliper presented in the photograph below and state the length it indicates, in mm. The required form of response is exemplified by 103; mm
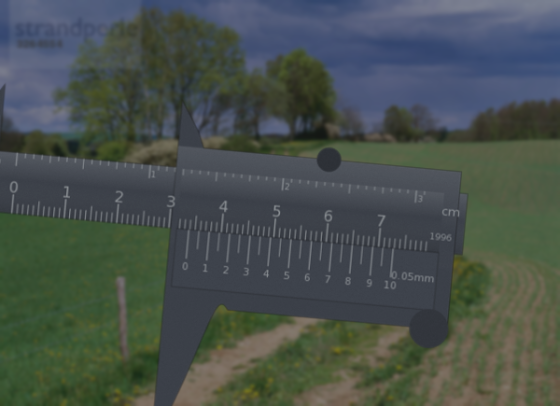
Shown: 33.8; mm
